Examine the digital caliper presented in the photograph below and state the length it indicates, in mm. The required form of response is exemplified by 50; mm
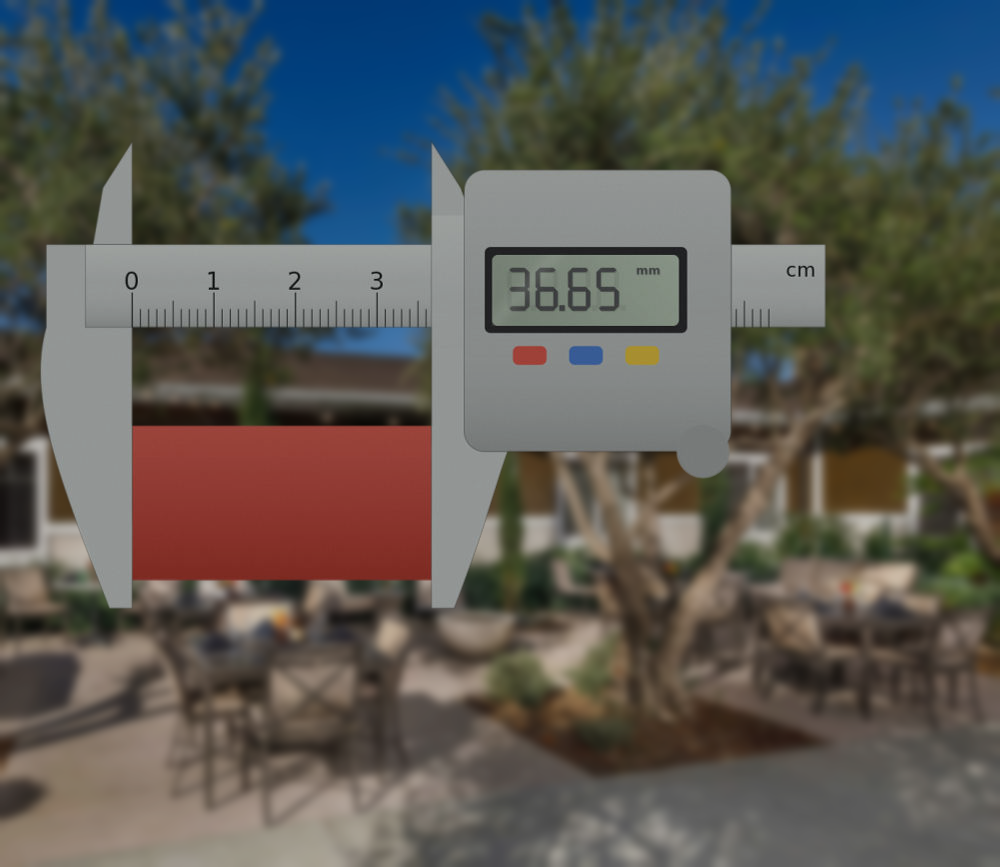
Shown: 36.65; mm
